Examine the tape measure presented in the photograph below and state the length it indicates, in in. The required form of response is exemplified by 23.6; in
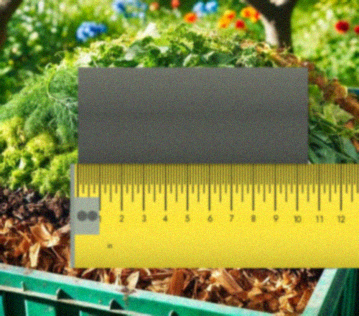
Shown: 10.5; in
